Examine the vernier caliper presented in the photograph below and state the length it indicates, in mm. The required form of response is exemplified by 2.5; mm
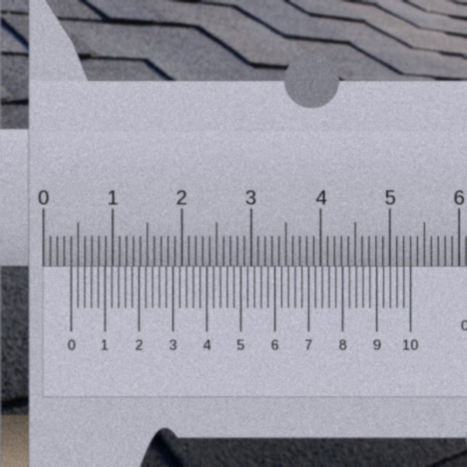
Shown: 4.0; mm
